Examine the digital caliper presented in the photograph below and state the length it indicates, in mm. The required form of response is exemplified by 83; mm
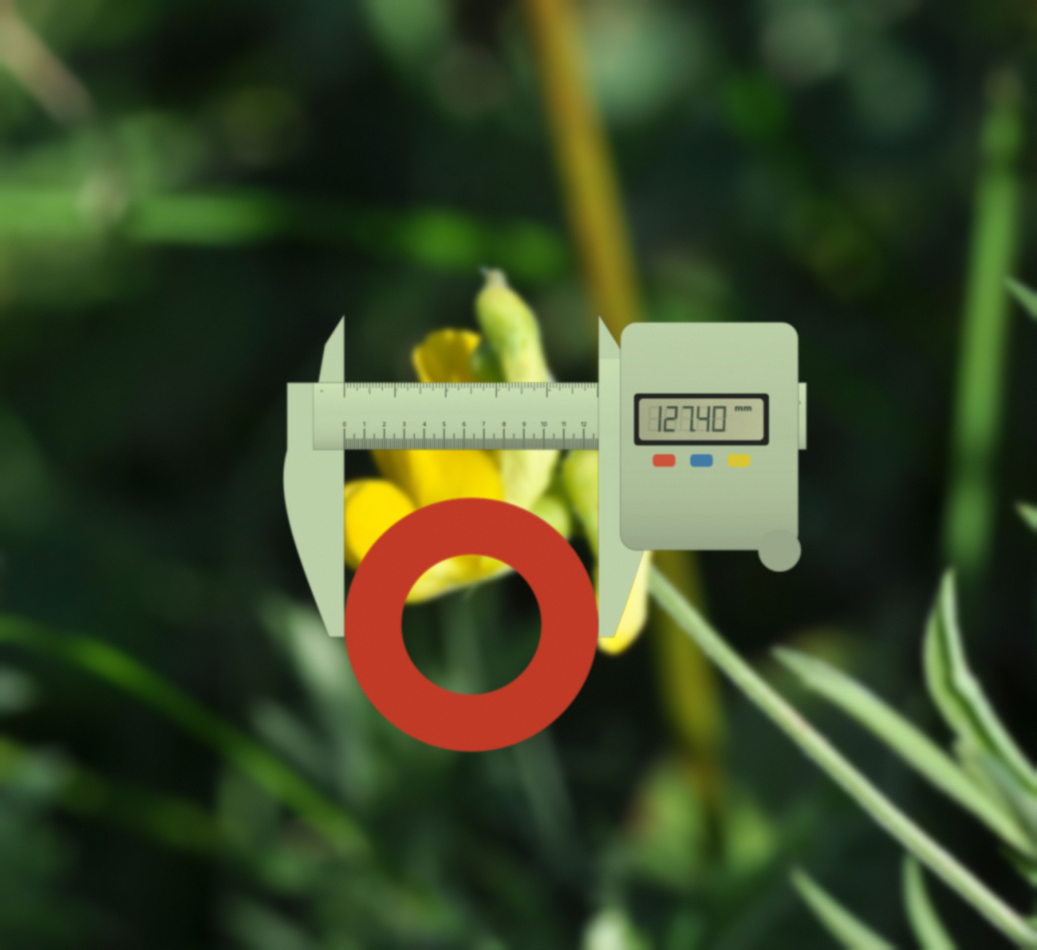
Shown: 127.40; mm
